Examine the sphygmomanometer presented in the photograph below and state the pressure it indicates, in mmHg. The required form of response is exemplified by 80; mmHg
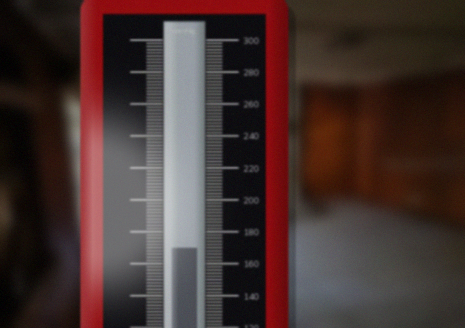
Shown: 170; mmHg
